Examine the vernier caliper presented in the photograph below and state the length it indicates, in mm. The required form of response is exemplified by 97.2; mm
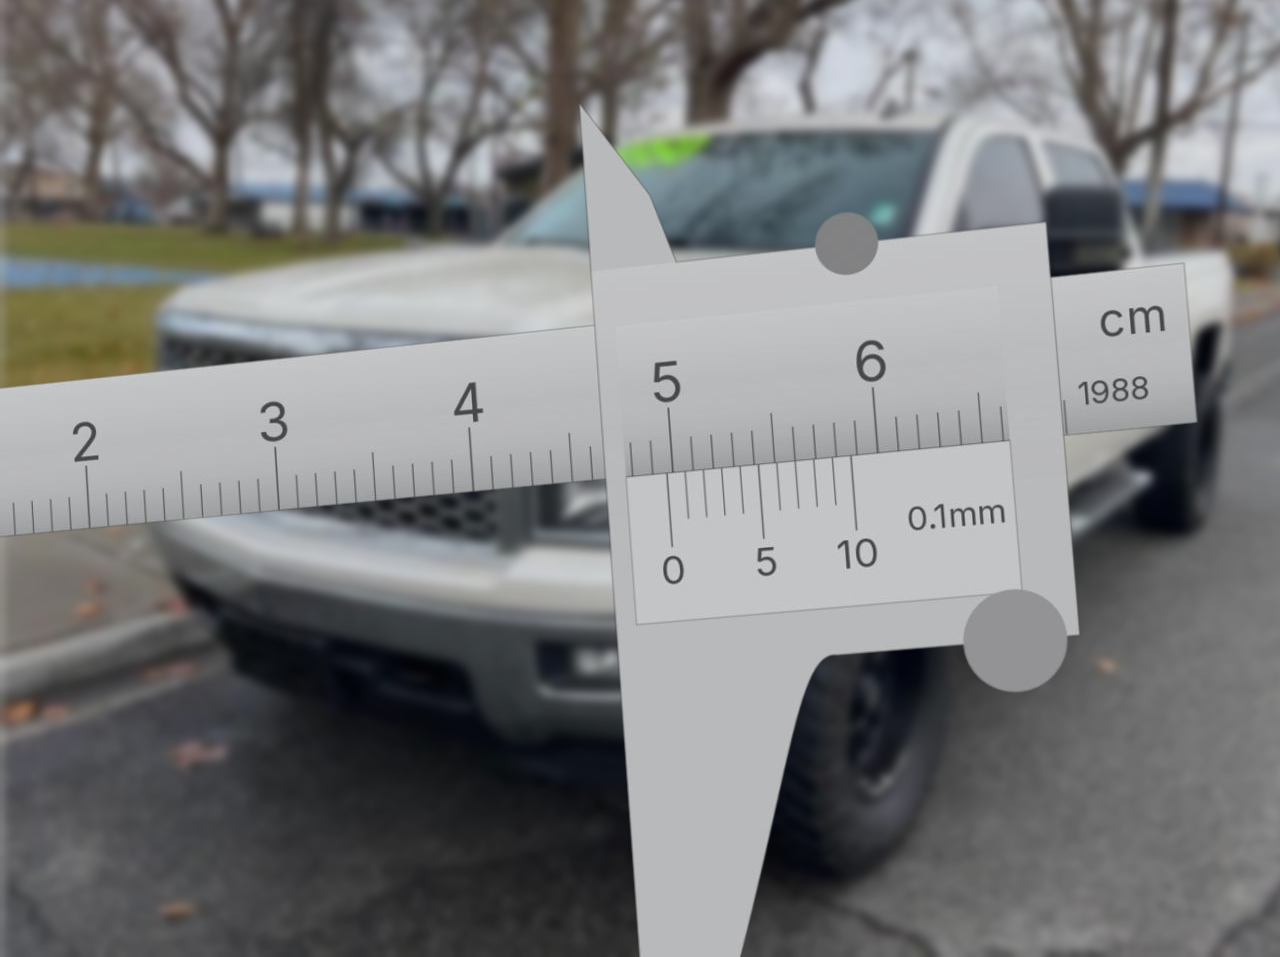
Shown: 49.7; mm
